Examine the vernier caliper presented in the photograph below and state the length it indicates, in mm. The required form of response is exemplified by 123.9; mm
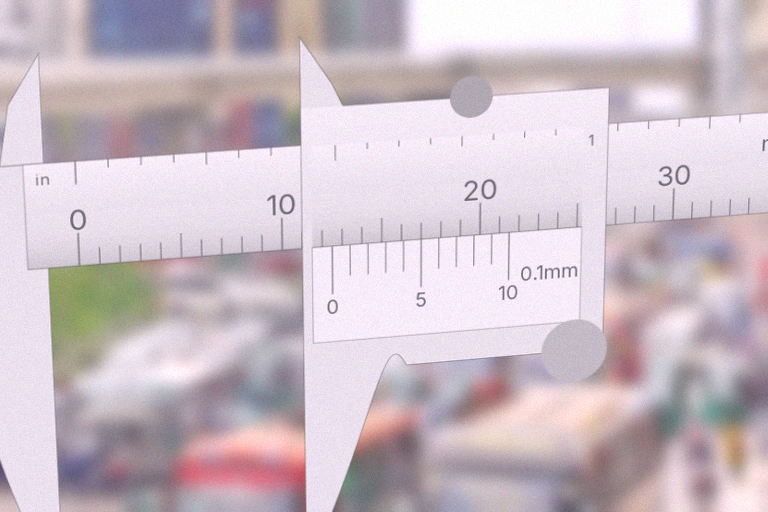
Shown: 12.5; mm
